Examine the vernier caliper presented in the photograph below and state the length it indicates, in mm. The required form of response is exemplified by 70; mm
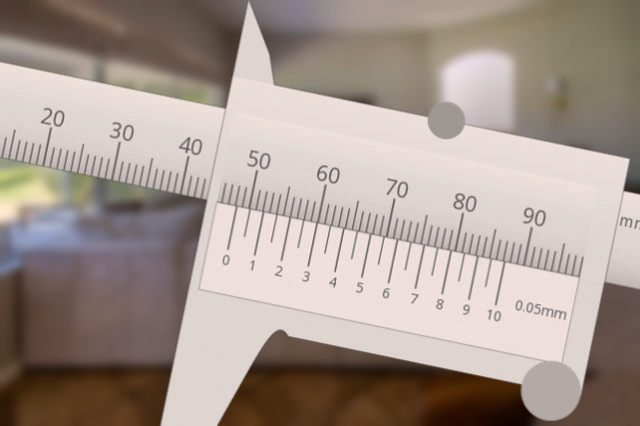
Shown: 48.2; mm
